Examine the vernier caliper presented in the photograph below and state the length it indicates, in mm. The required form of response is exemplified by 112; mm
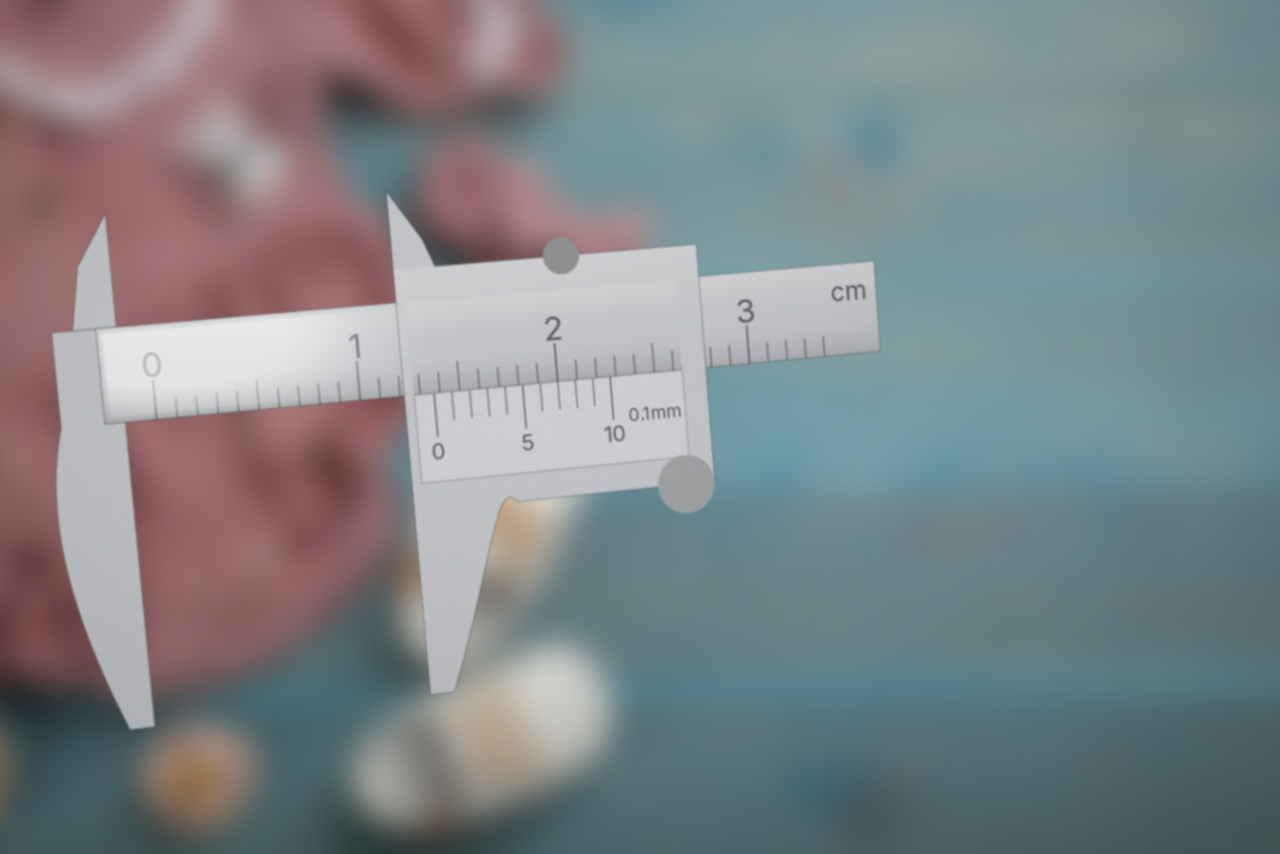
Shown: 13.7; mm
